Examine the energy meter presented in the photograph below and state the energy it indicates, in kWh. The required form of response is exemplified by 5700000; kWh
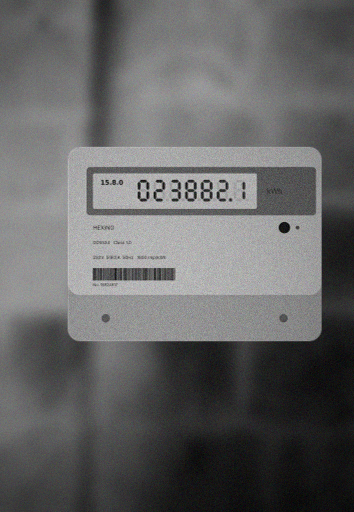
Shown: 23882.1; kWh
